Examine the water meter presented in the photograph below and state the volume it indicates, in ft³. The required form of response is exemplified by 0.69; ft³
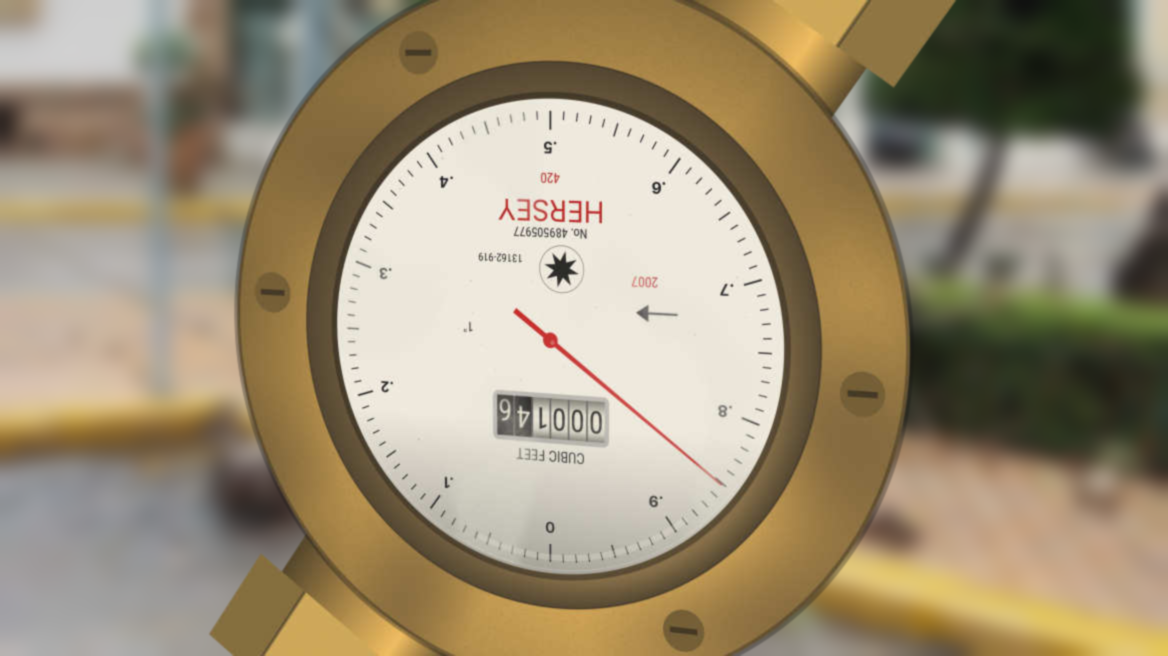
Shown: 145.85; ft³
